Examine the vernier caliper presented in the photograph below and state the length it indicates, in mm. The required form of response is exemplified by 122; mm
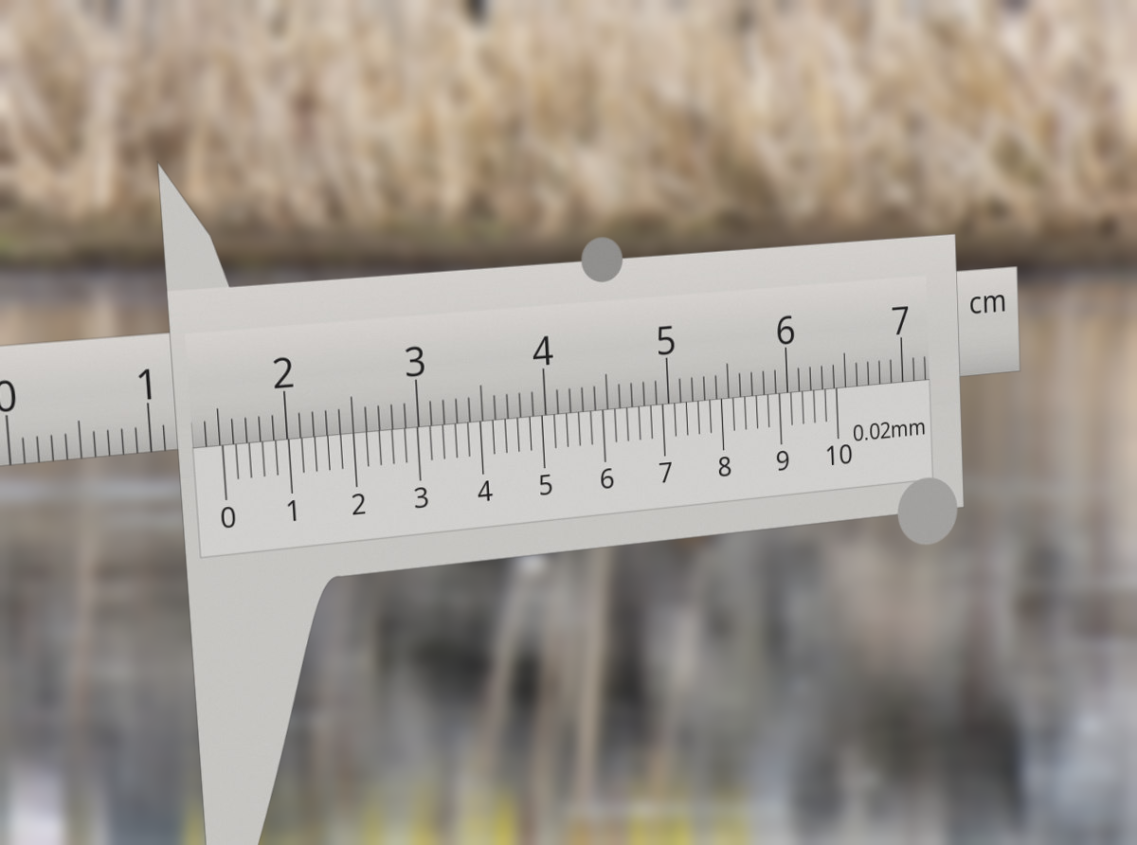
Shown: 15.2; mm
